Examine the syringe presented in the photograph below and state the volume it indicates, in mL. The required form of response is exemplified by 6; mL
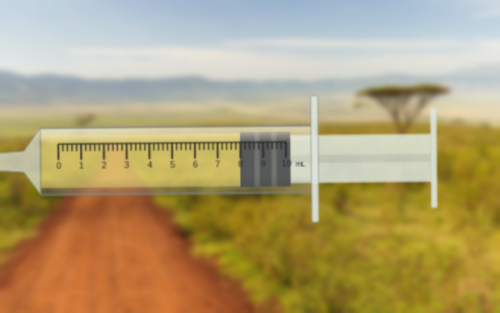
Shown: 8; mL
